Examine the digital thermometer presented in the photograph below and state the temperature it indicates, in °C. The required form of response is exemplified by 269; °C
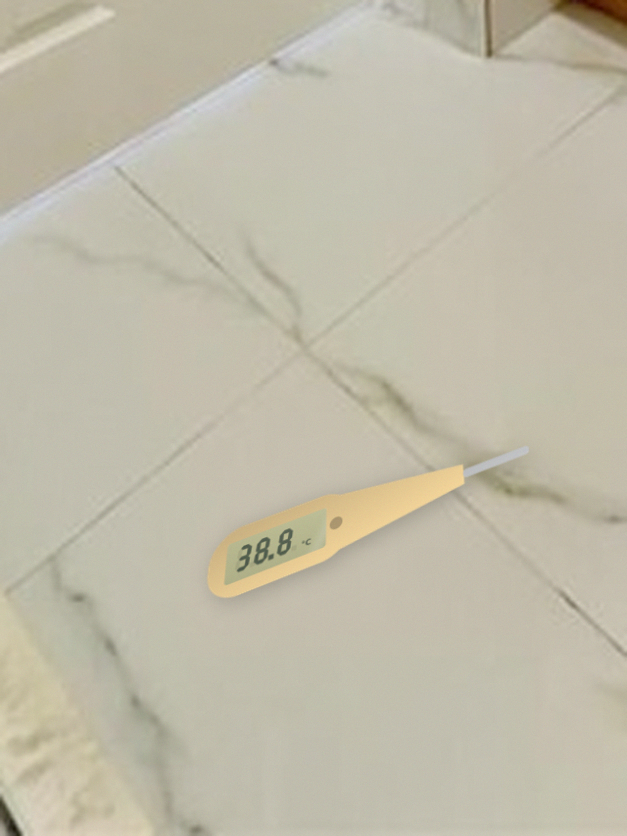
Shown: 38.8; °C
